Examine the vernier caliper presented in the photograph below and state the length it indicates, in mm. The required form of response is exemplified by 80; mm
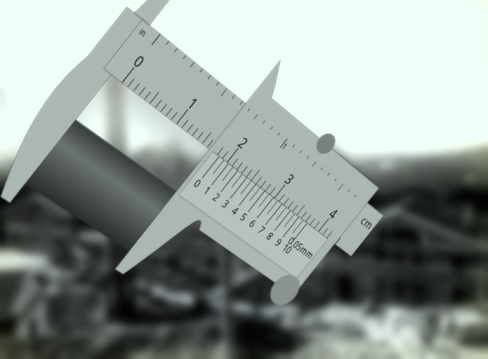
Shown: 18.4; mm
